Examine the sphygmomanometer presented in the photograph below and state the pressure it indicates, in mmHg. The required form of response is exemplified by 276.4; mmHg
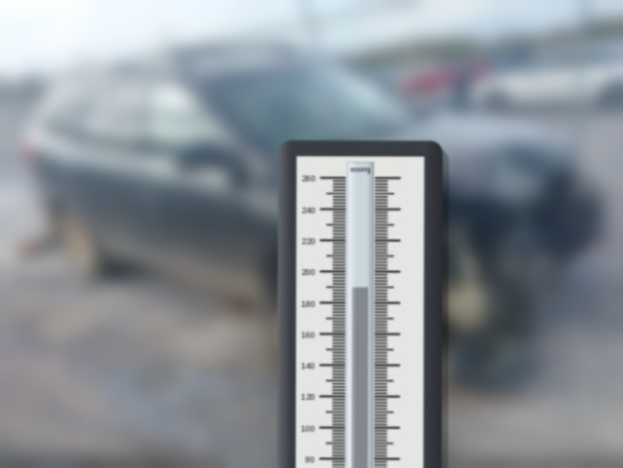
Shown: 190; mmHg
